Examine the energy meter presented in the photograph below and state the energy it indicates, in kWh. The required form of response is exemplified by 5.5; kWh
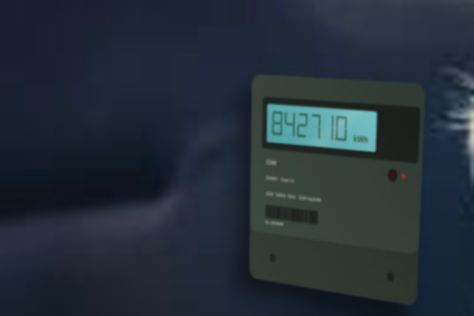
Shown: 842710; kWh
